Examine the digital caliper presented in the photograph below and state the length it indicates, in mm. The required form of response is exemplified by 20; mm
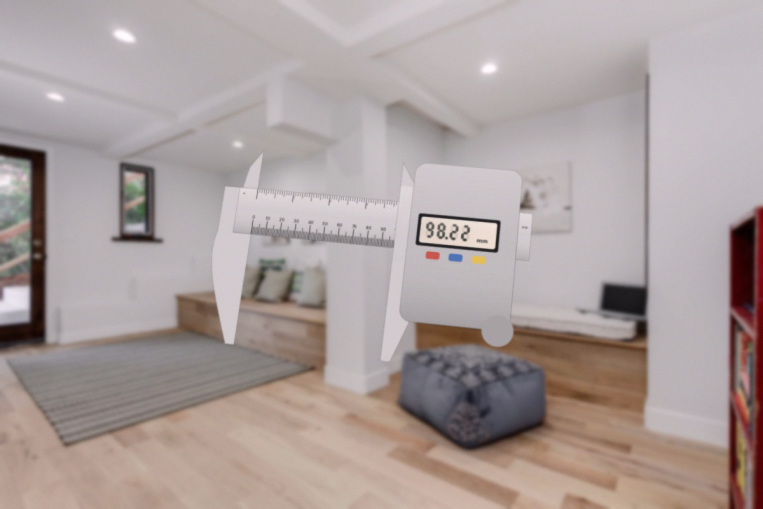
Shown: 98.22; mm
